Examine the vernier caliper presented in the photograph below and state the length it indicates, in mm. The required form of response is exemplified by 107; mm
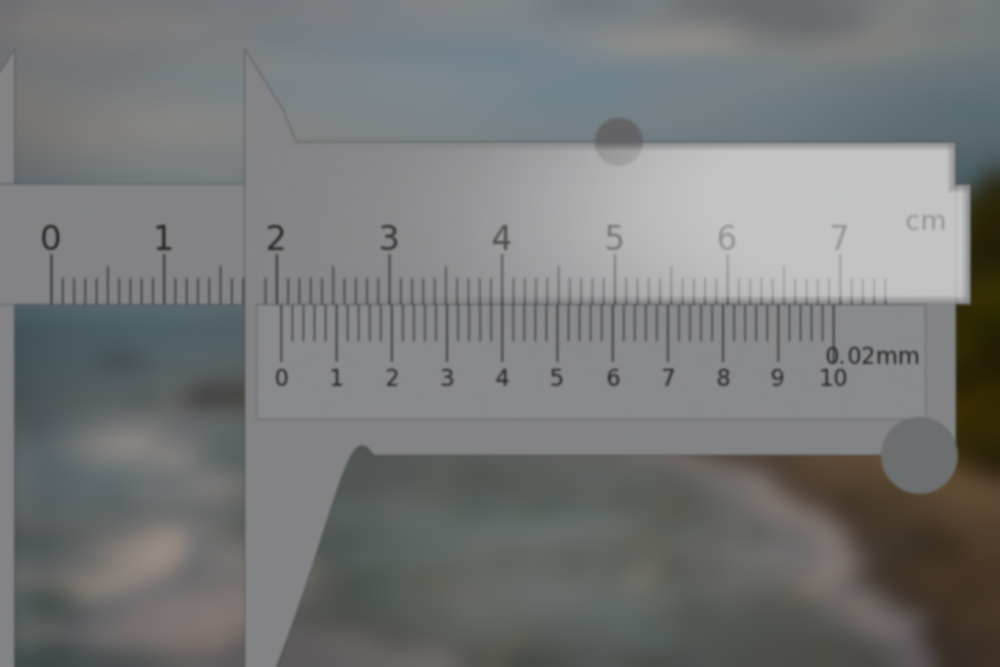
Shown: 20.4; mm
